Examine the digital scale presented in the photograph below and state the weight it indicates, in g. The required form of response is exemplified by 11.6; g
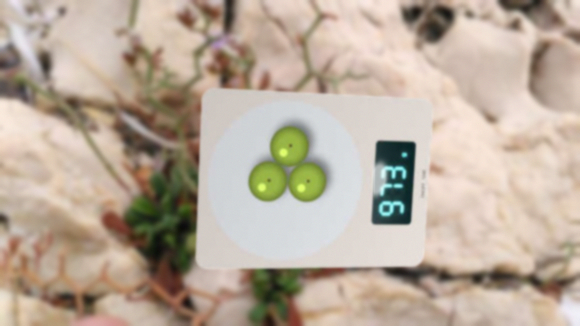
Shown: 973; g
